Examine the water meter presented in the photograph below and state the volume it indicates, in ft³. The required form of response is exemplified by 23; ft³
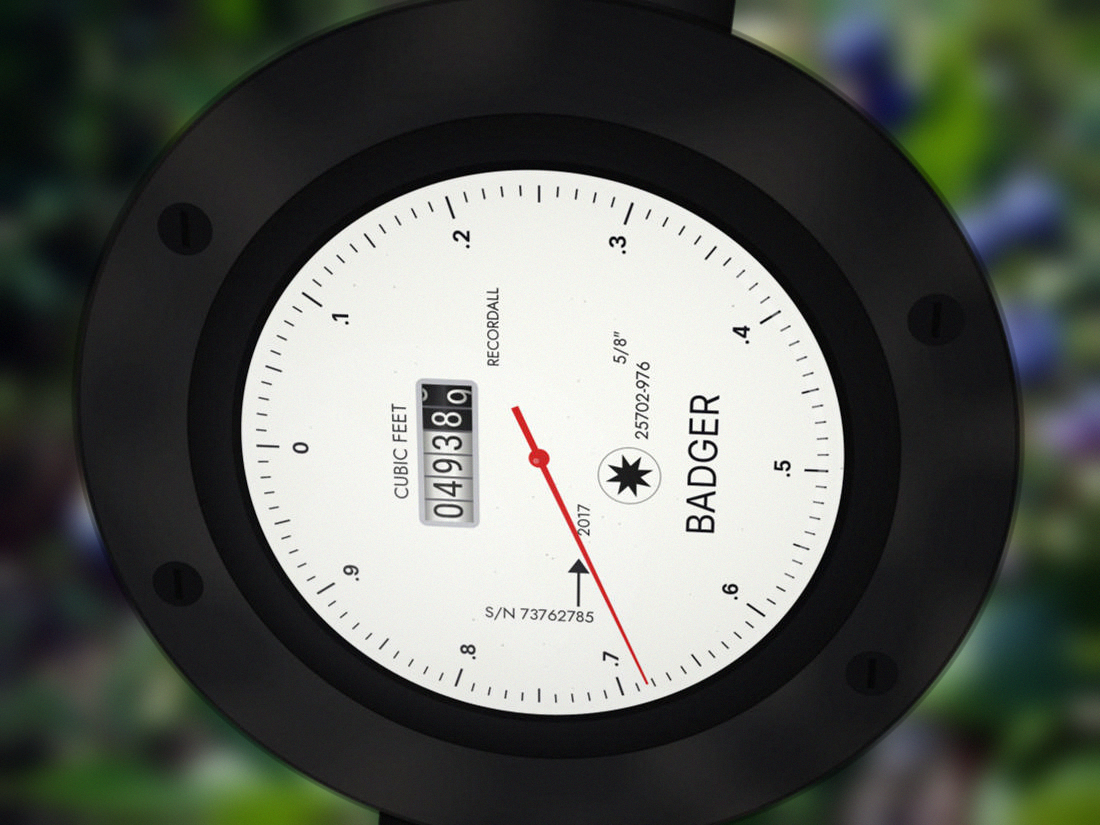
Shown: 49388.68; ft³
